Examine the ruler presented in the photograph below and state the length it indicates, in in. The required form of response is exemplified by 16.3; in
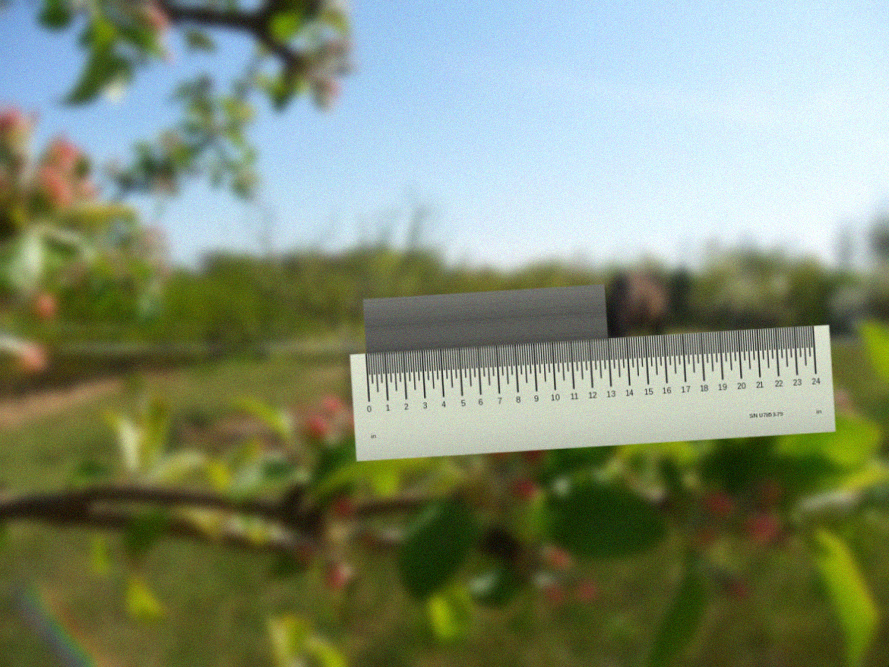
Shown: 13; in
